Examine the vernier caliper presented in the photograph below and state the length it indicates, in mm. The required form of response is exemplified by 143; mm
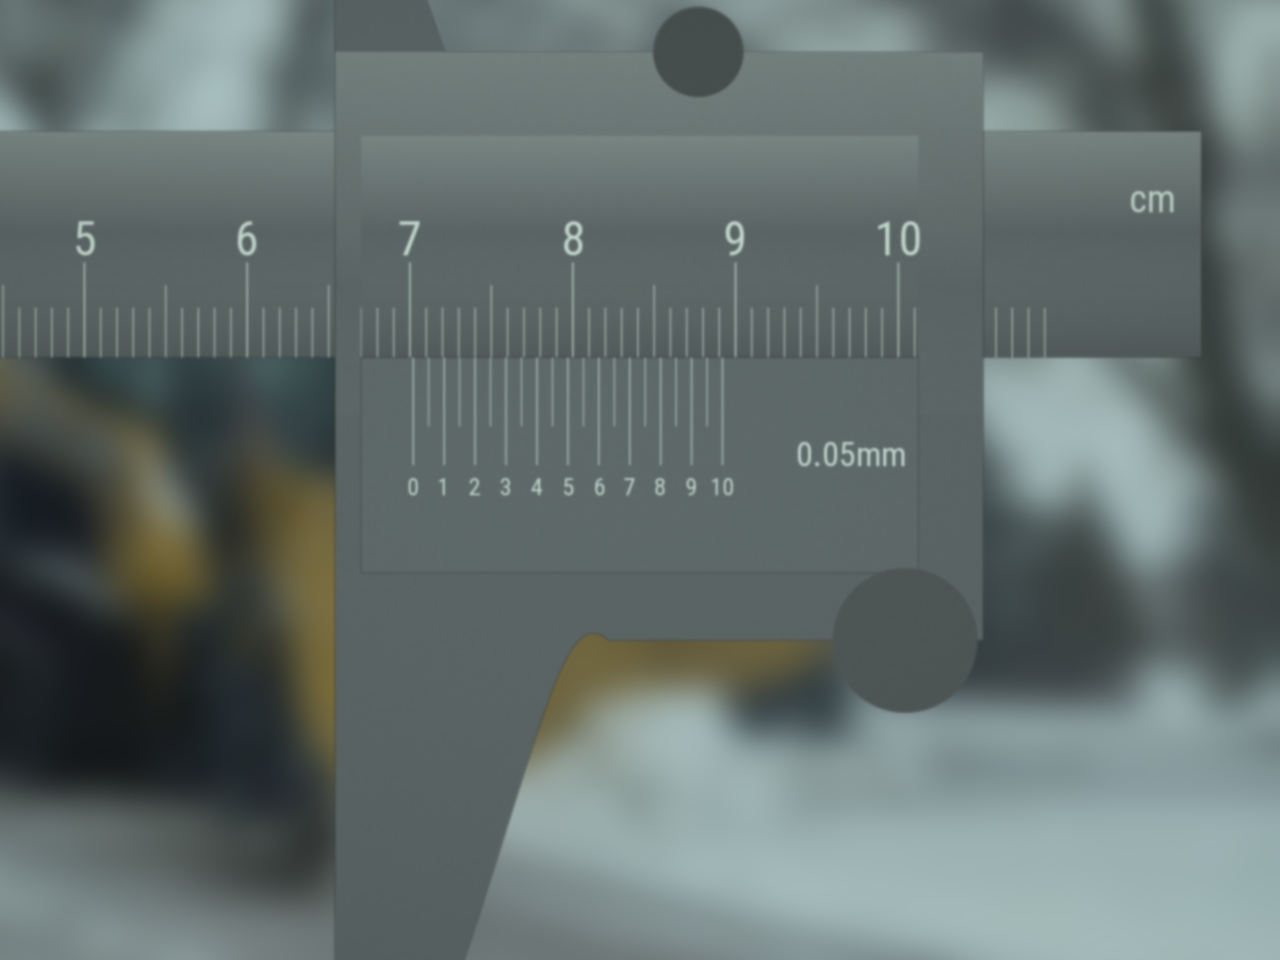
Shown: 70.2; mm
